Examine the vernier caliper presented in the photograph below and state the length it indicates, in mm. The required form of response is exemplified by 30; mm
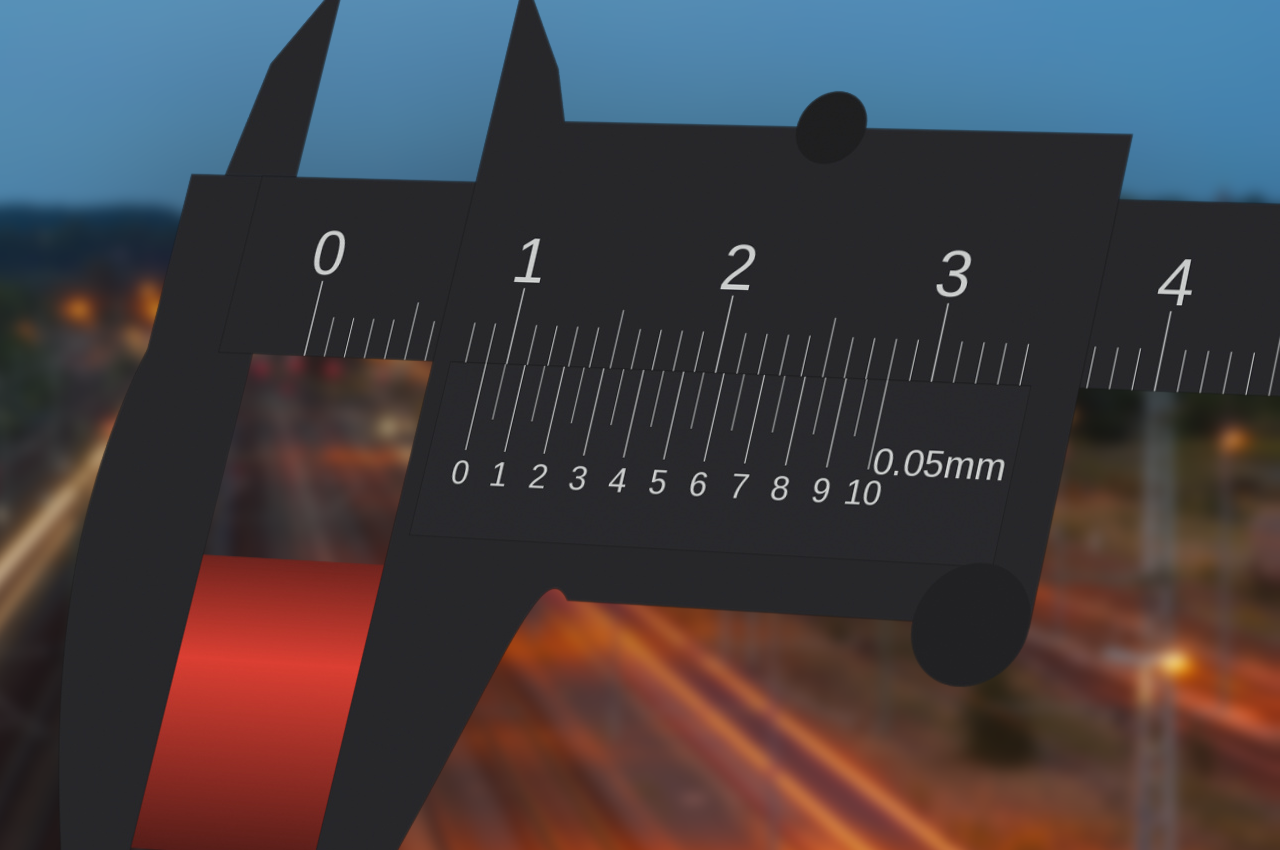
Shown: 9.0; mm
